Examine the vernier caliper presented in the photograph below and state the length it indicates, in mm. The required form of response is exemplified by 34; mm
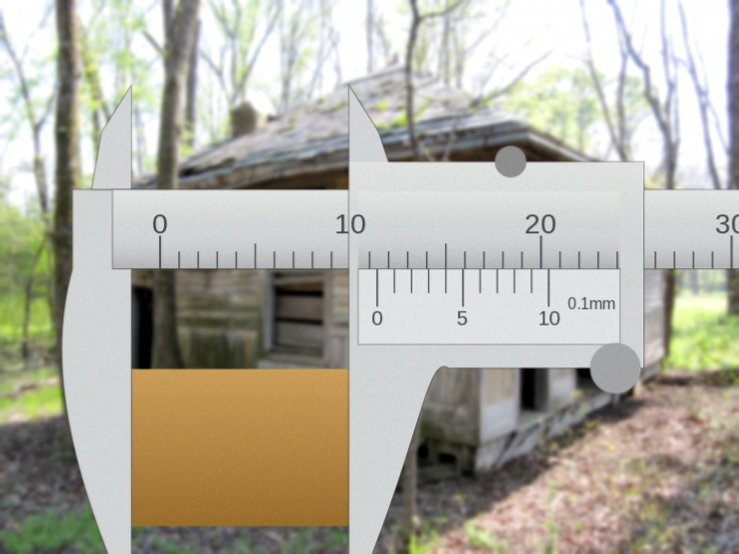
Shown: 11.4; mm
